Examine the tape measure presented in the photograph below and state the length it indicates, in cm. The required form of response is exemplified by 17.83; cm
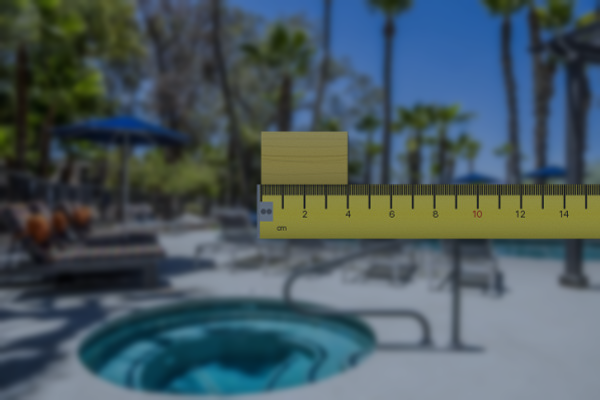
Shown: 4; cm
